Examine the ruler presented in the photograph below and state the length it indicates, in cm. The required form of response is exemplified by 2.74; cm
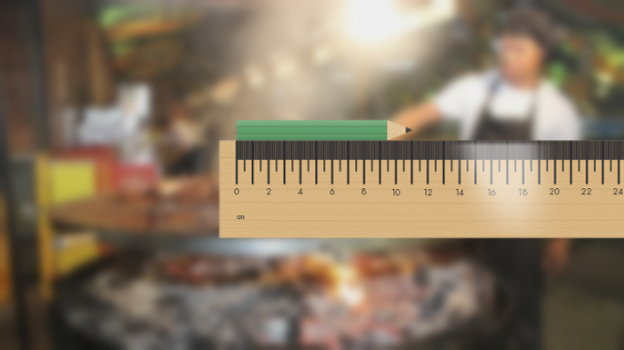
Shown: 11; cm
